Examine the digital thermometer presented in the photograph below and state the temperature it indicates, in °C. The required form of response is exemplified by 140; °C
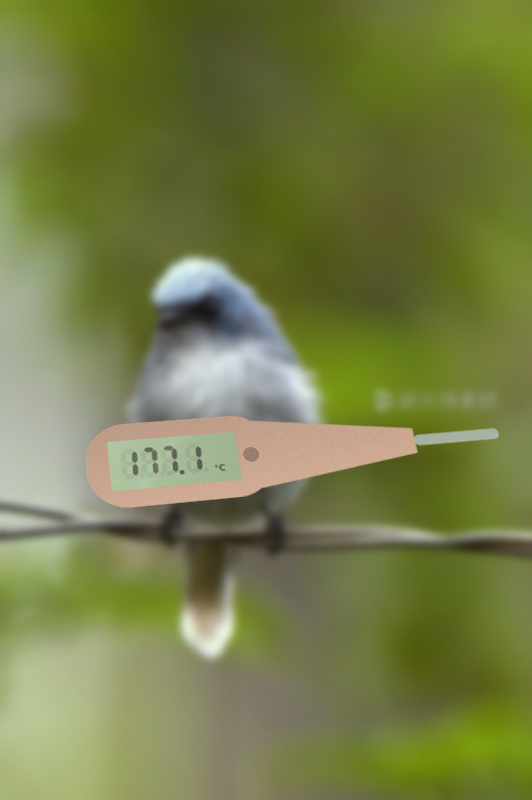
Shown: 177.1; °C
